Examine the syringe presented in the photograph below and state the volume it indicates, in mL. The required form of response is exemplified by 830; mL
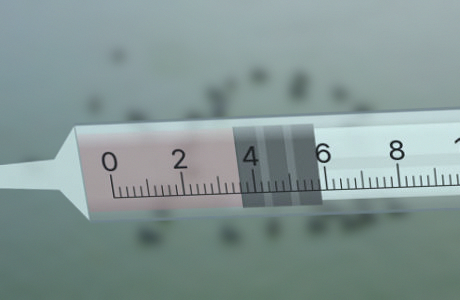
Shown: 3.6; mL
